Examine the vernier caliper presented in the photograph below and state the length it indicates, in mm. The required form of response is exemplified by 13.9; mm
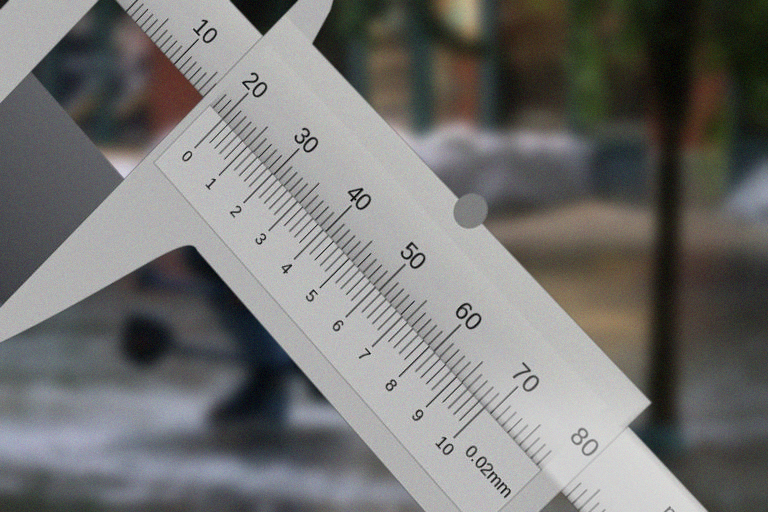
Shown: 20.0; mm
